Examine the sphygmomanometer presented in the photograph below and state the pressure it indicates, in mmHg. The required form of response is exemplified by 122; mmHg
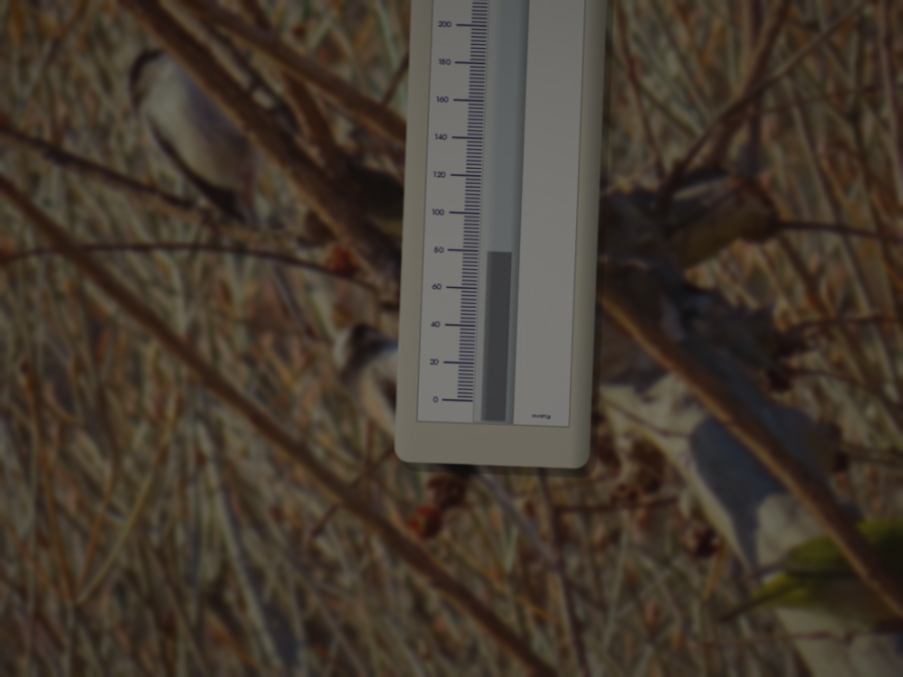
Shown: 80; mmHg
